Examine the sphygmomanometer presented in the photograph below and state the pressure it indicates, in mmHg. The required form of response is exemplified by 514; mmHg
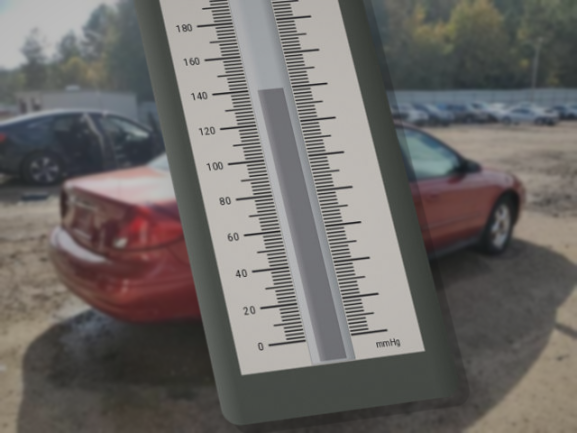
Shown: 140; mmHg
